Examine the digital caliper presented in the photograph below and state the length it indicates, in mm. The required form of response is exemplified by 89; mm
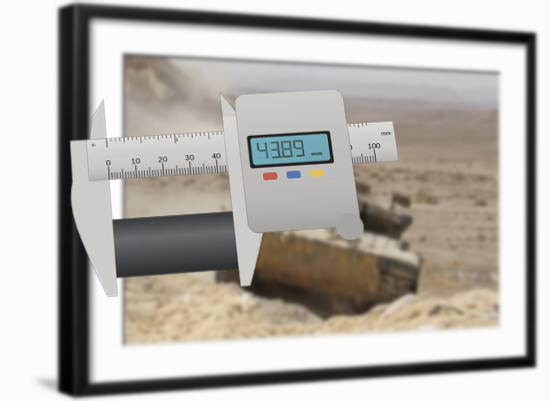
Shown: 43.89; mm
